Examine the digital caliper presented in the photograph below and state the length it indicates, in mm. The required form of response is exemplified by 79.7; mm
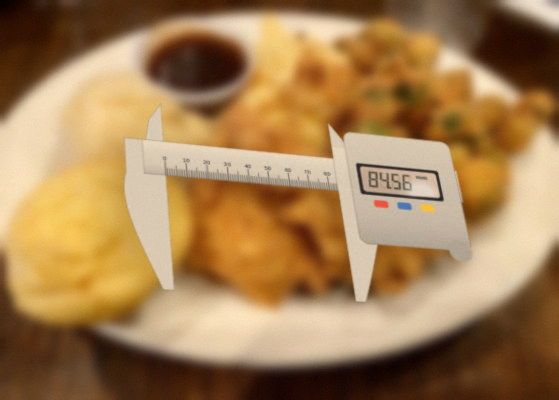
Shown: 84.56; mm
